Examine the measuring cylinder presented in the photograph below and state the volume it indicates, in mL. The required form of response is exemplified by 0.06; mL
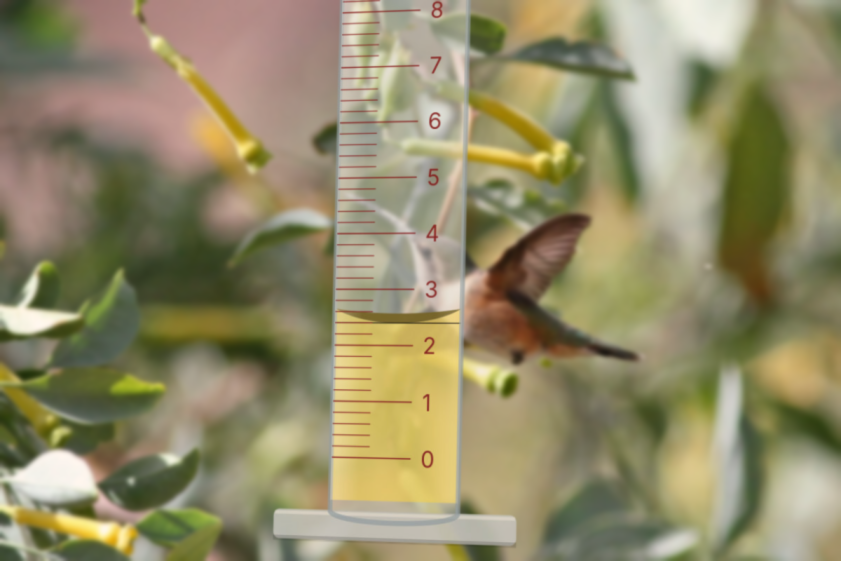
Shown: 2.4; mL
